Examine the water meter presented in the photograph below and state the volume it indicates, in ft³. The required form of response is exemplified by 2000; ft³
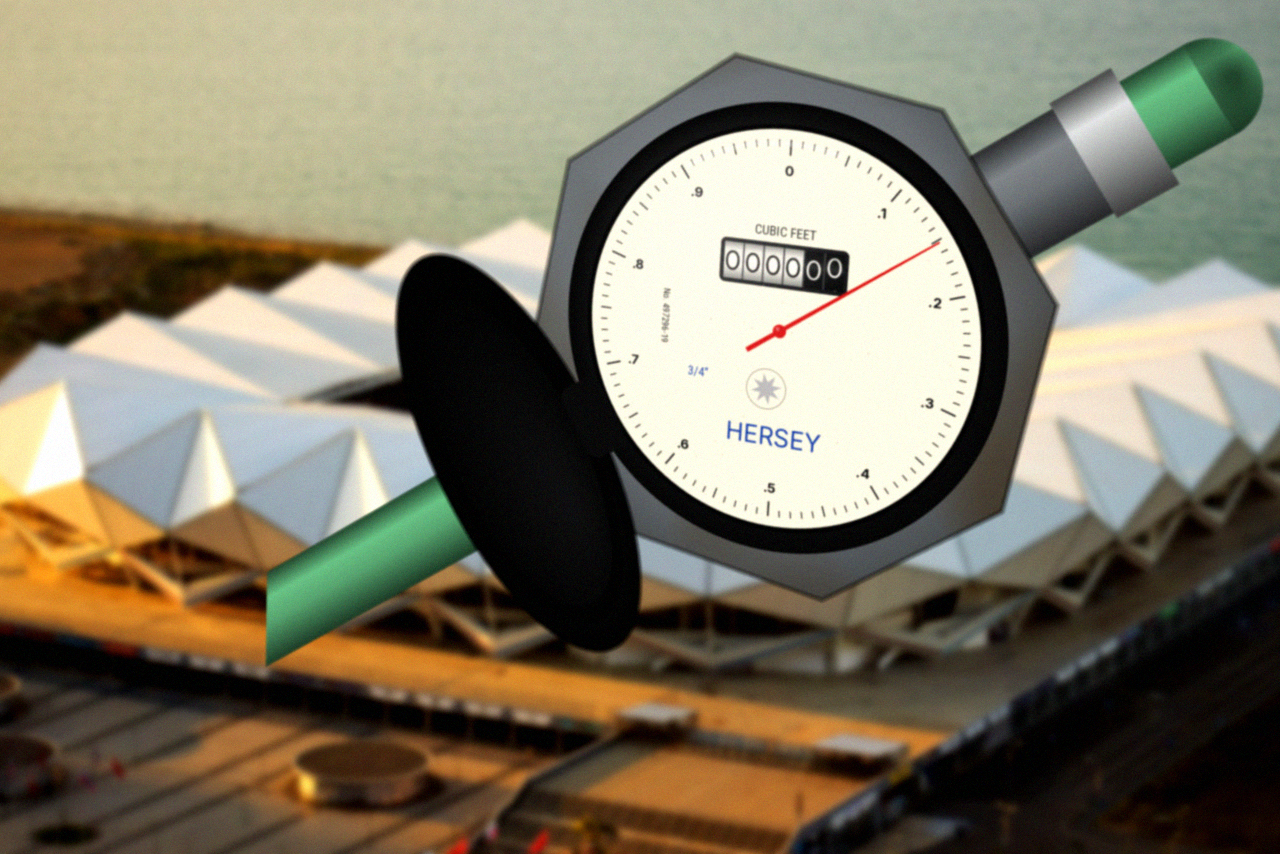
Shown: 0.15; ft³
